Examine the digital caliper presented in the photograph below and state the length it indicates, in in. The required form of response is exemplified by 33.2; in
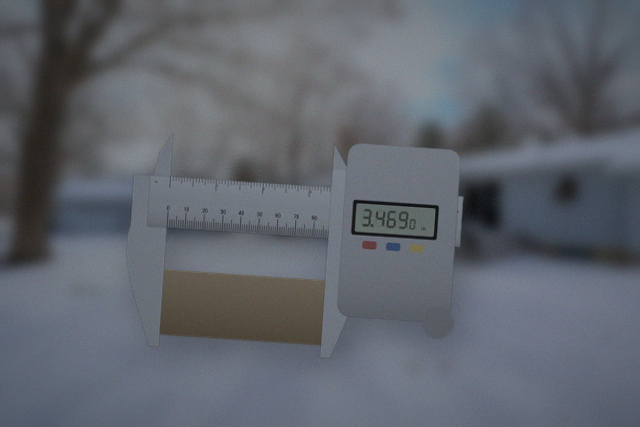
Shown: 3.4690; in
